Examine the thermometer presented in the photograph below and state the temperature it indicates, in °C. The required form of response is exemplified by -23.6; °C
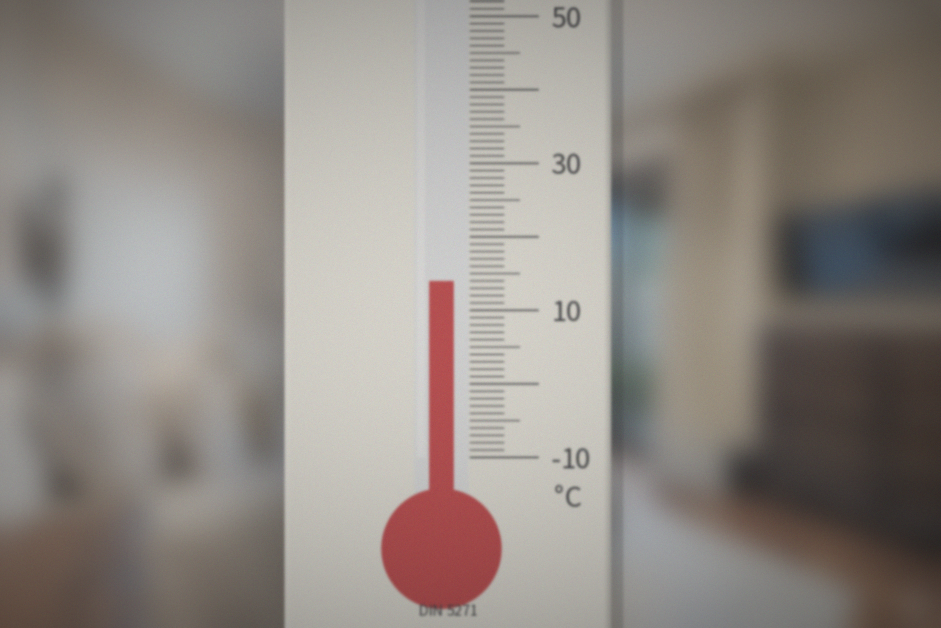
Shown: 14; °C
